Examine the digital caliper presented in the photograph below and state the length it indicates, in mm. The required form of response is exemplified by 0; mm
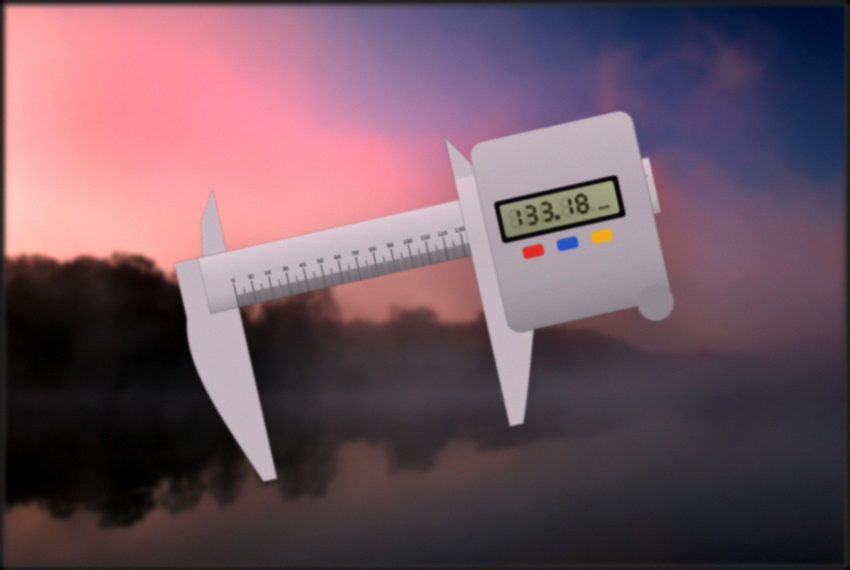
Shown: 133.18; mm
